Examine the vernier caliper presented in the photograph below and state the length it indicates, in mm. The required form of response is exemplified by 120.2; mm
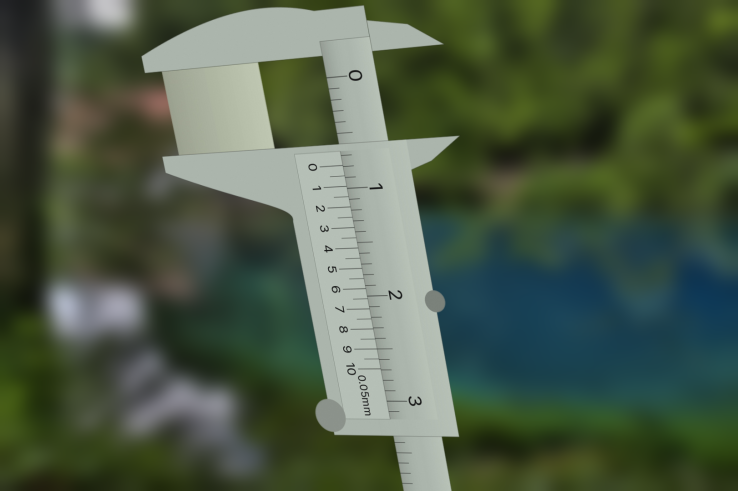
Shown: 7.9; mm
